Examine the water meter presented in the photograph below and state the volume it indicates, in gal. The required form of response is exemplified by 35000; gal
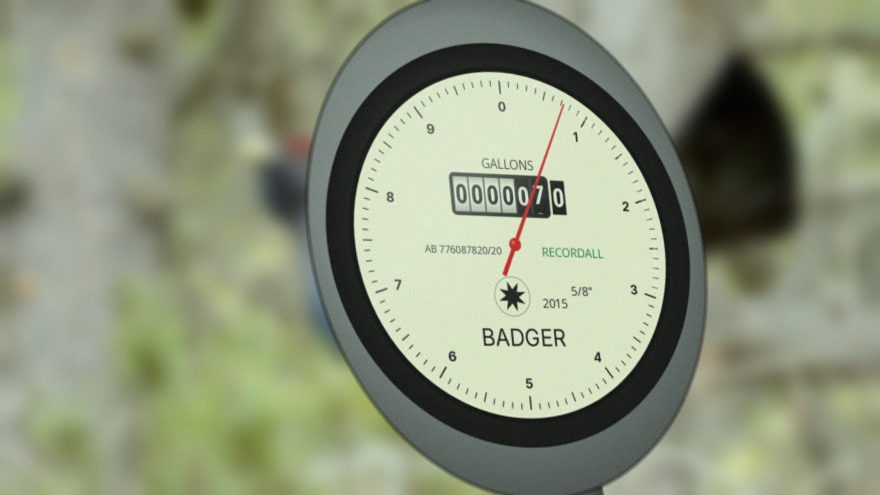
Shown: 70.7; gal
